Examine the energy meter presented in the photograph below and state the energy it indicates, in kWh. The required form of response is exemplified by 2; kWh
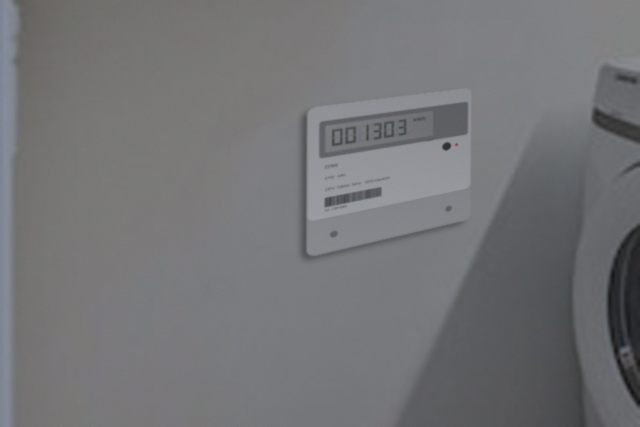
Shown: 1303; kWh
